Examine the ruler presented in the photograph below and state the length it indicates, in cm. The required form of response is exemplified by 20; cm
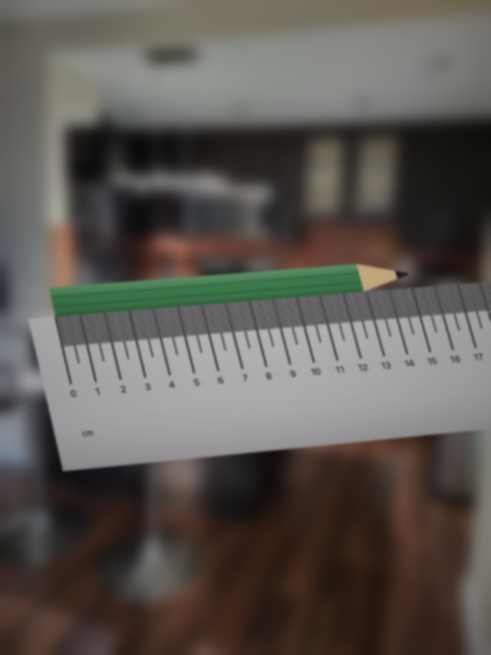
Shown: 15; cm
